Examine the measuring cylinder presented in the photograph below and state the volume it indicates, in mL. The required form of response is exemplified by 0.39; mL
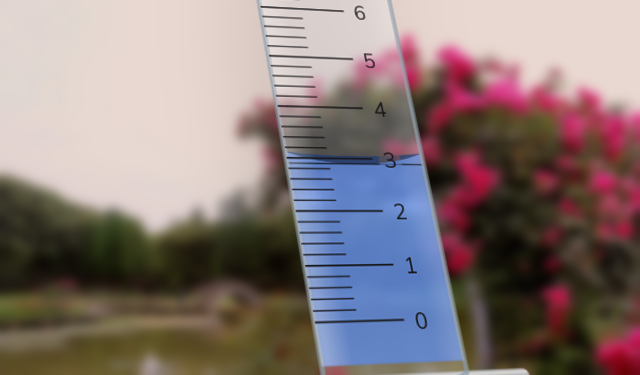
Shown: 2.9; mL
